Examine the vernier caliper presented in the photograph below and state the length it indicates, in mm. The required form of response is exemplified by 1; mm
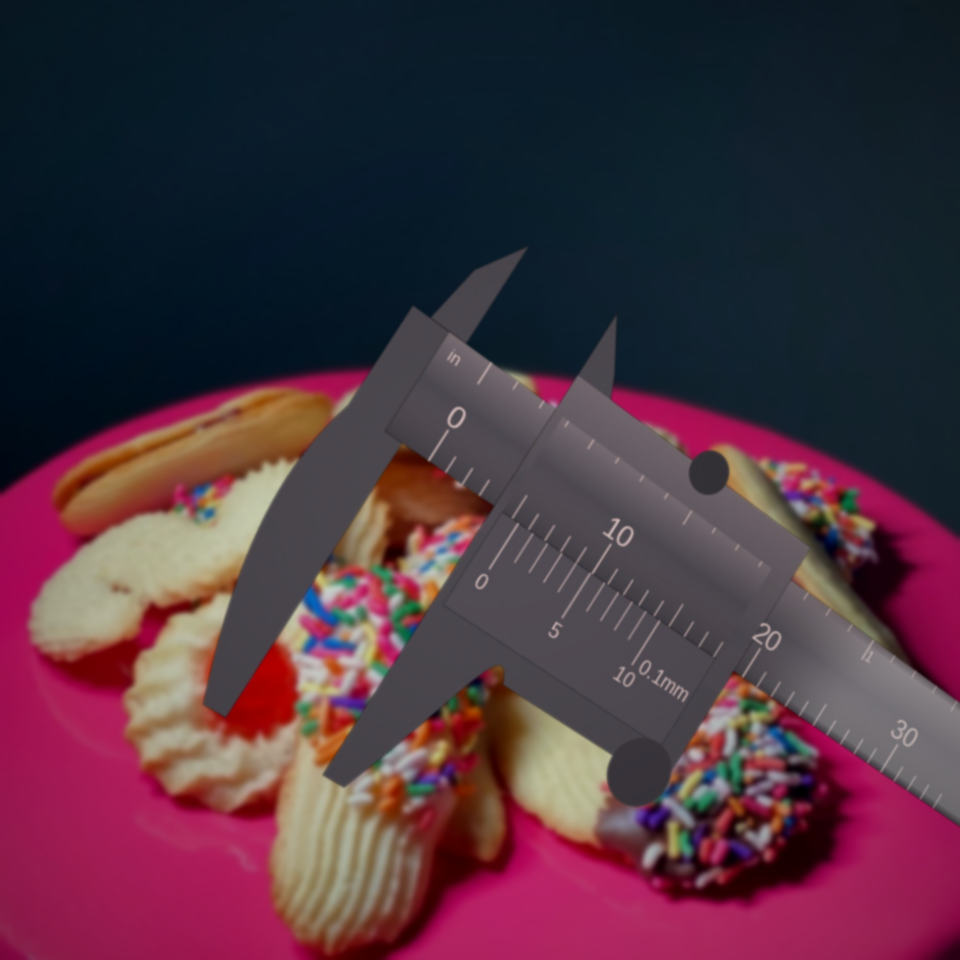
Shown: 5.4; mm
